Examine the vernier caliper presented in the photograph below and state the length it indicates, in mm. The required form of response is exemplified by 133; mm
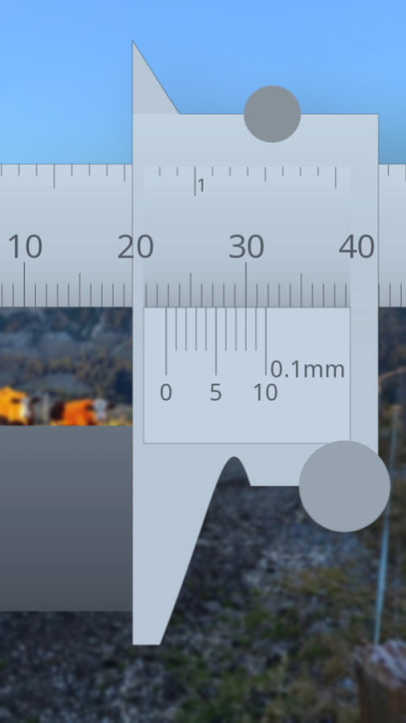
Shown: 22.8; mm
